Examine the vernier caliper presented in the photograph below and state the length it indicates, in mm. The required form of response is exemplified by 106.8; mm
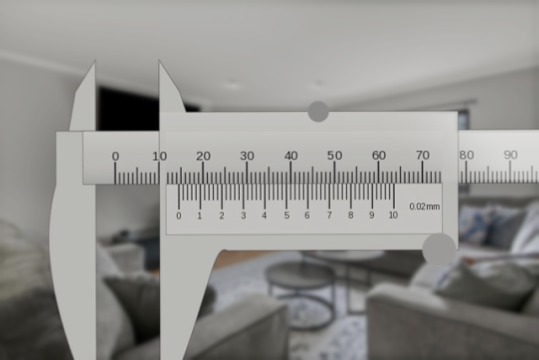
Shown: 14.5; mm
